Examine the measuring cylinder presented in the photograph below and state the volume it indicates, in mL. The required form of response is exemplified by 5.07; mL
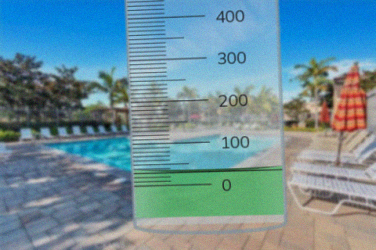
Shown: 30; mL
